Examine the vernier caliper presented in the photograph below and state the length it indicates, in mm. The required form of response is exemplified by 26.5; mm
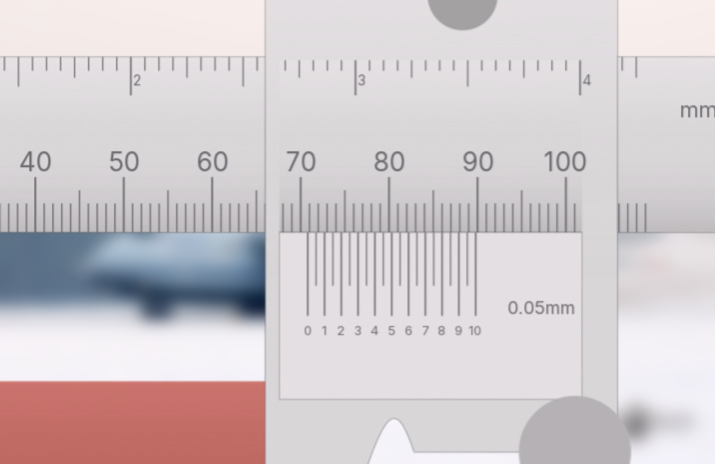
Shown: 70.8; mm
